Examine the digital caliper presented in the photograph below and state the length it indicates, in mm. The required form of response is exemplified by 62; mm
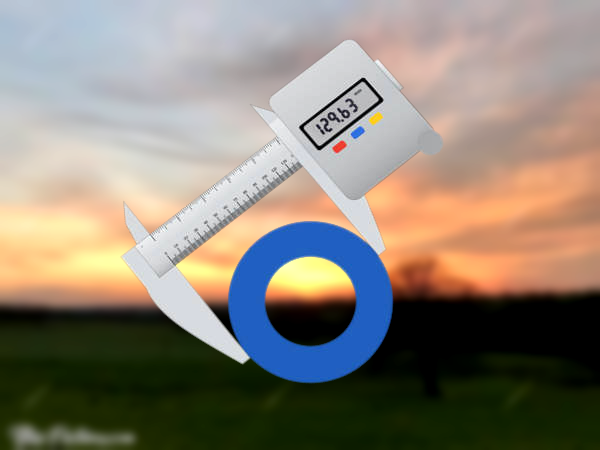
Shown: 129.63; mm
